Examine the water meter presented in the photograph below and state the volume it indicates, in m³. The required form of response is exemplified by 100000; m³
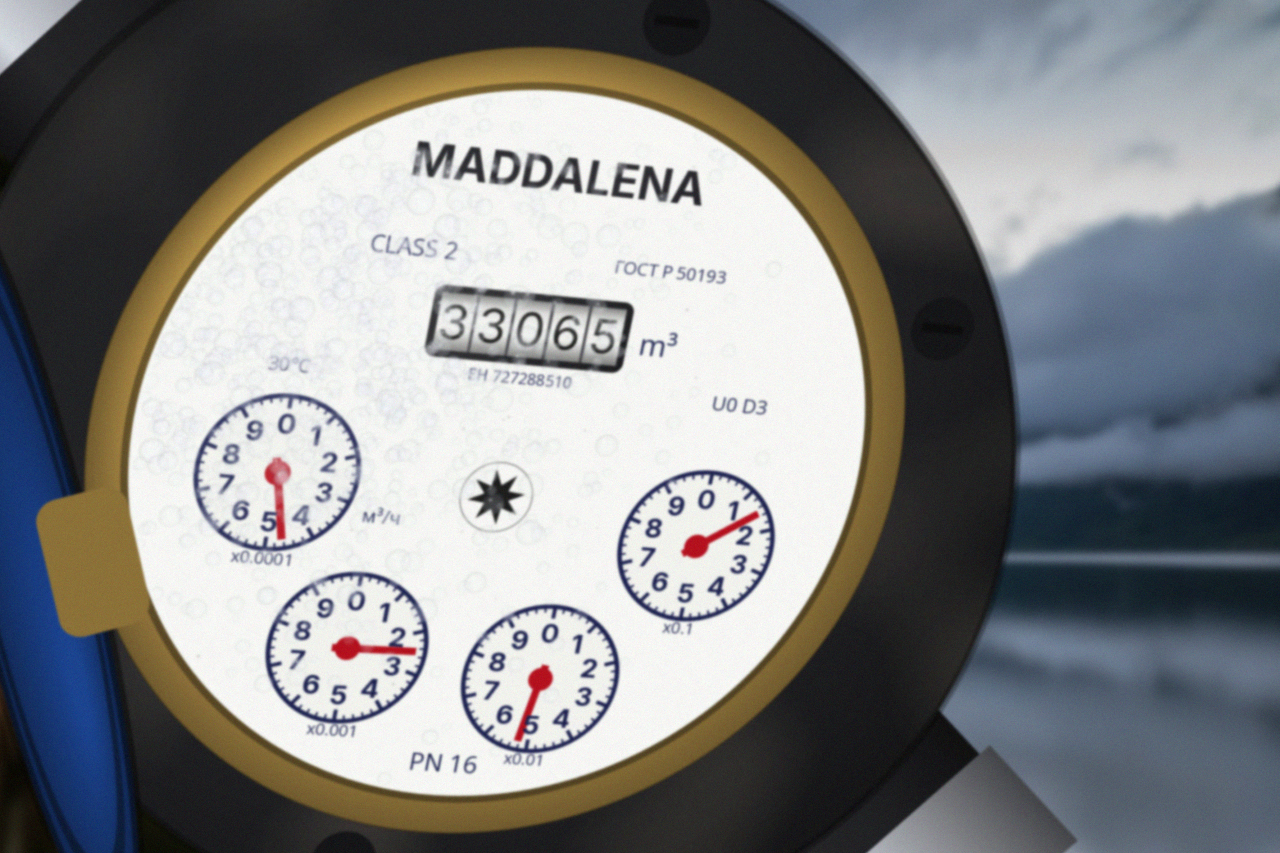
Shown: 33065.1524; m³
